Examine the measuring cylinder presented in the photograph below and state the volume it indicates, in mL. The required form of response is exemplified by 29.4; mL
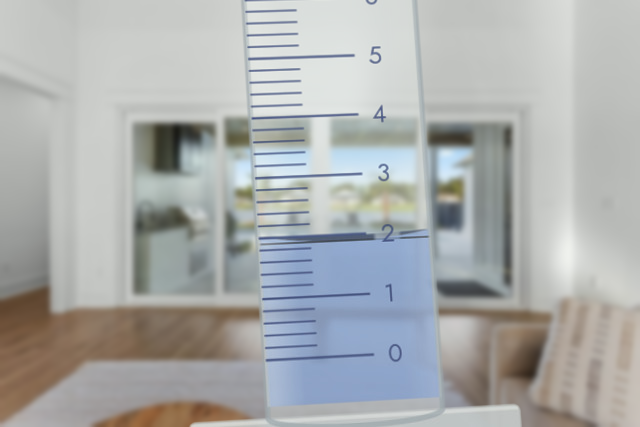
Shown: 1.9; mL
